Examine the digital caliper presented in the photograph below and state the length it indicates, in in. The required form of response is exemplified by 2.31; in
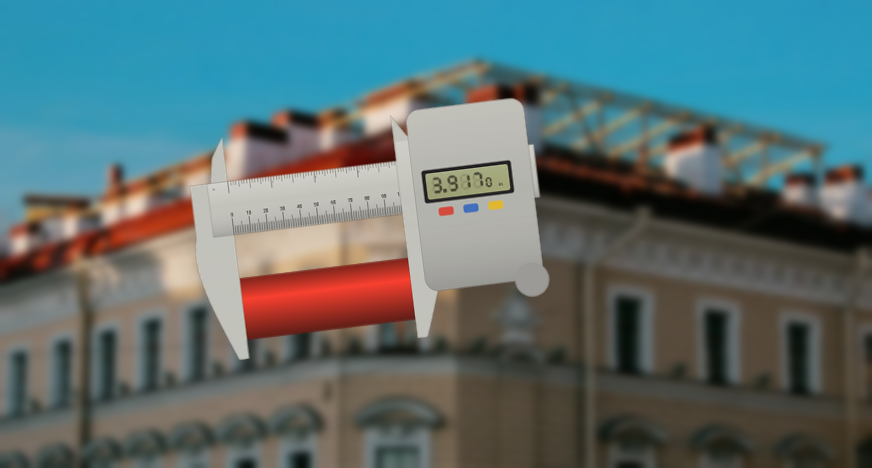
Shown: 3.9170; in
